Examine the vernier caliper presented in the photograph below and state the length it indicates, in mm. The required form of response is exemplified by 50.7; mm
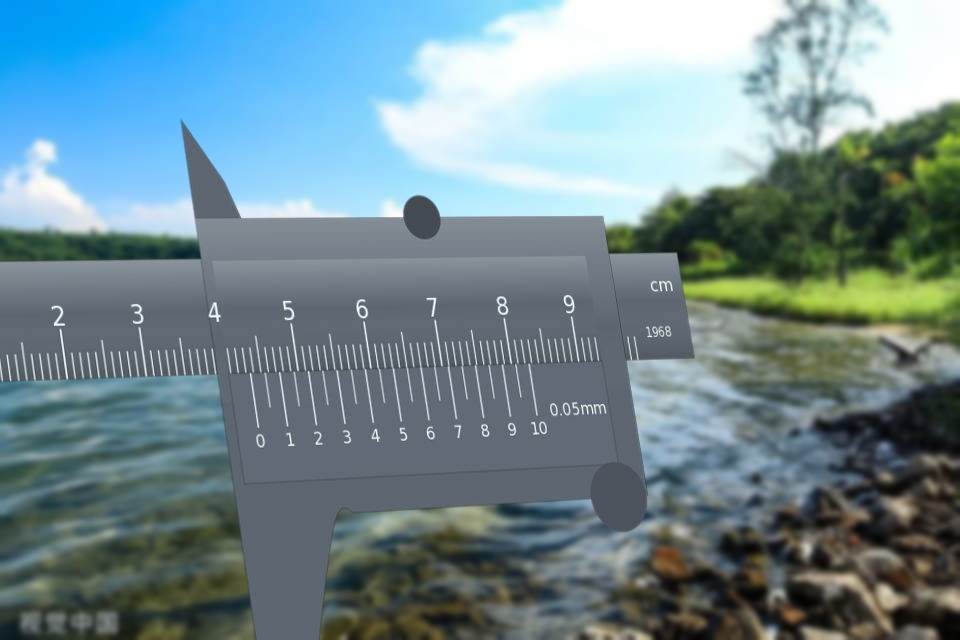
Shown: 43.6; mm
